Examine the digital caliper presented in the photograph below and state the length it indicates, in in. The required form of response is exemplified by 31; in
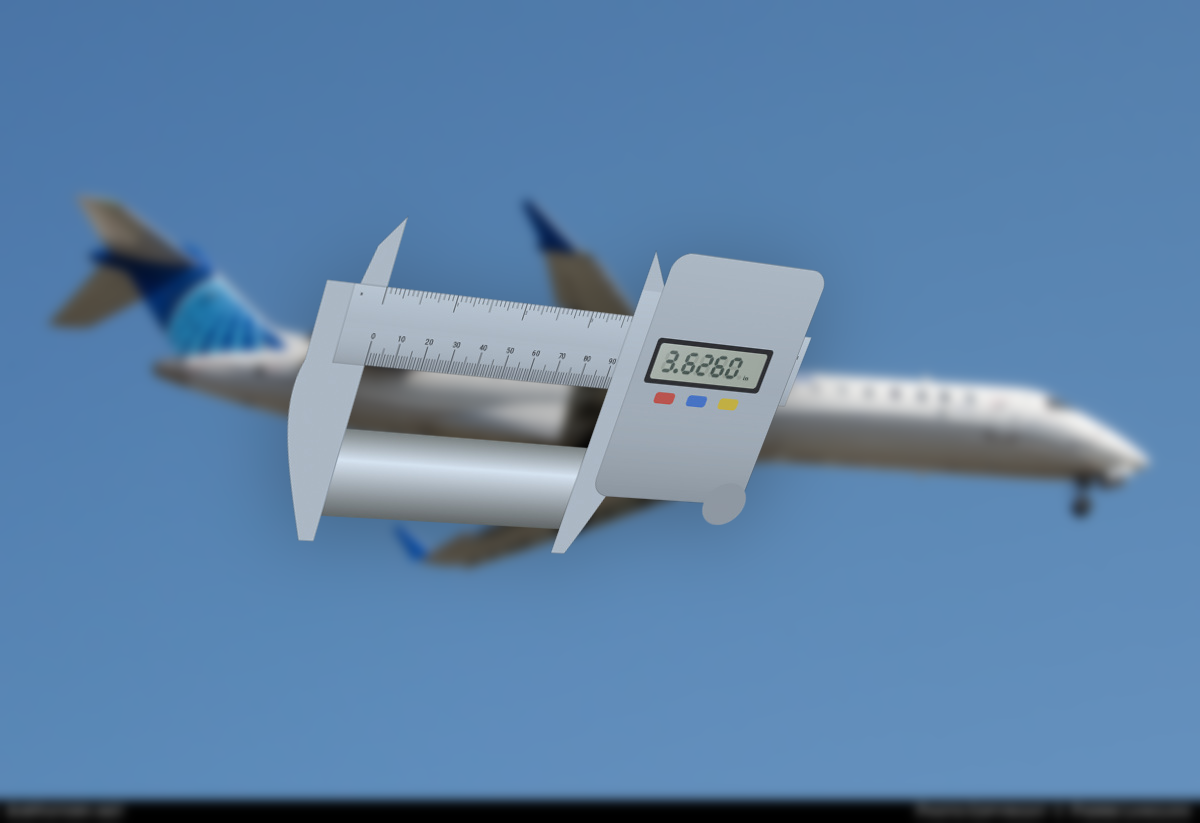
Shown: 3.6260; in
